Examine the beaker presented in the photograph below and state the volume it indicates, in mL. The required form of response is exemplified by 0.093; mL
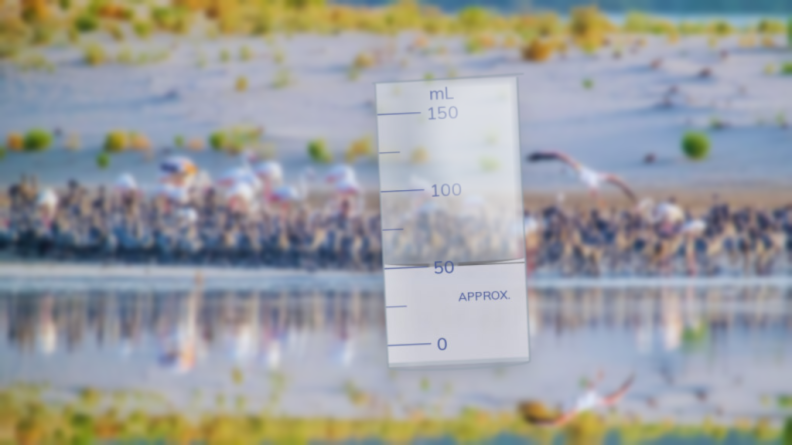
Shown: 50; mL
